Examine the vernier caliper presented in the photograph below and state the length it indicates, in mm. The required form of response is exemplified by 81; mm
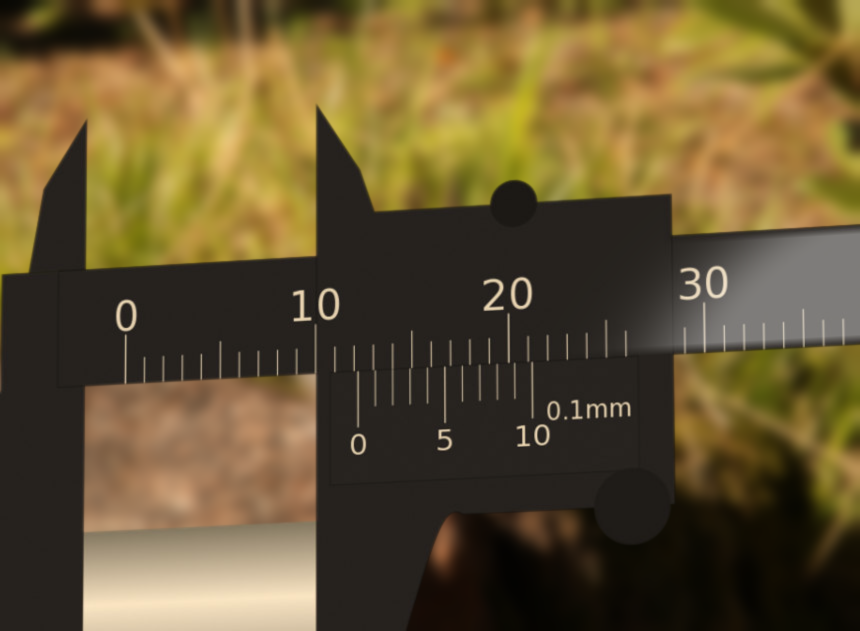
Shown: 12.2; mm
